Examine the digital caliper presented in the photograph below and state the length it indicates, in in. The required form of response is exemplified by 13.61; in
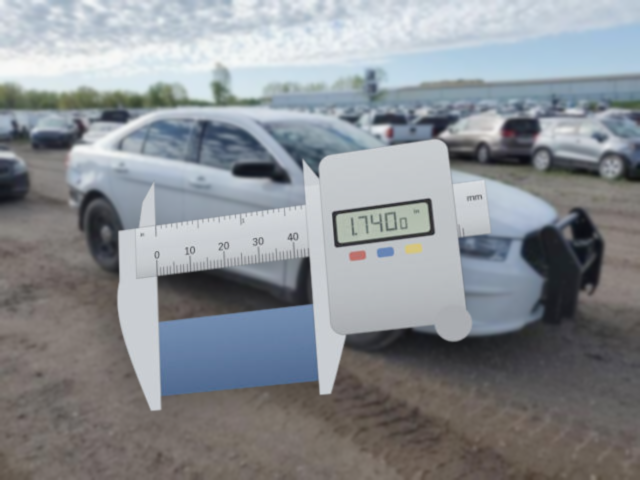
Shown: 1.7400; in
